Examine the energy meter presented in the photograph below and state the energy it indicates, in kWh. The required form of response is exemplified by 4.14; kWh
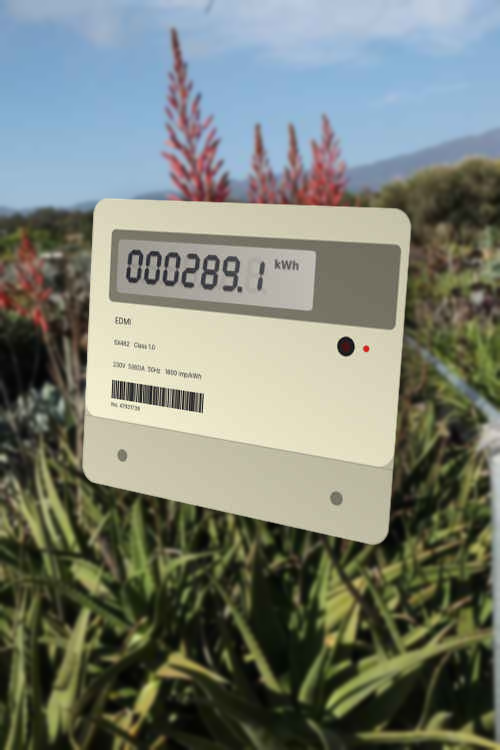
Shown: 289.1; kWh
